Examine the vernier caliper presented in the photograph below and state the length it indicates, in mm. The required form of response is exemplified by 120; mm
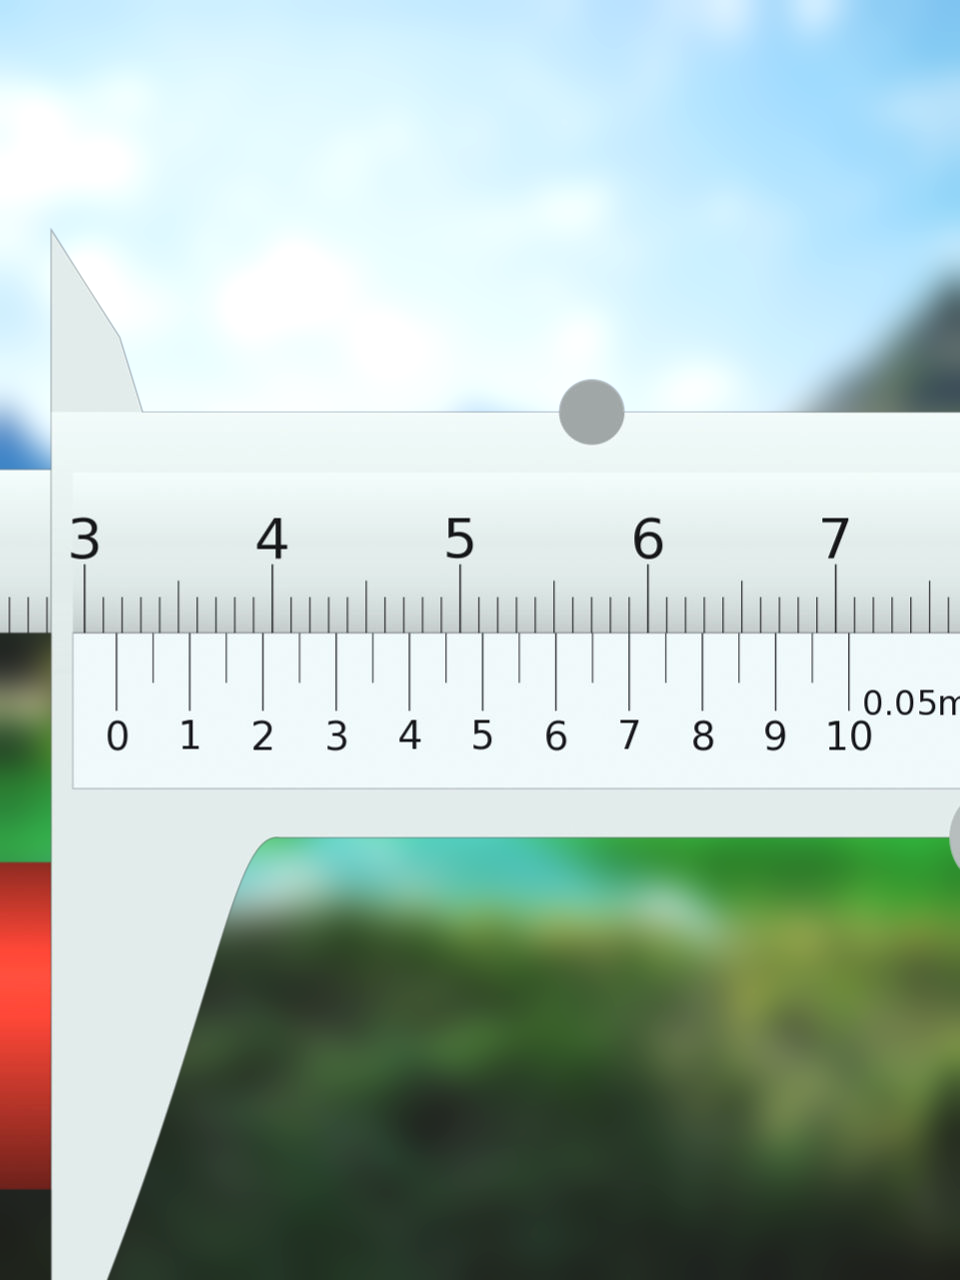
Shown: 31.7; mm
